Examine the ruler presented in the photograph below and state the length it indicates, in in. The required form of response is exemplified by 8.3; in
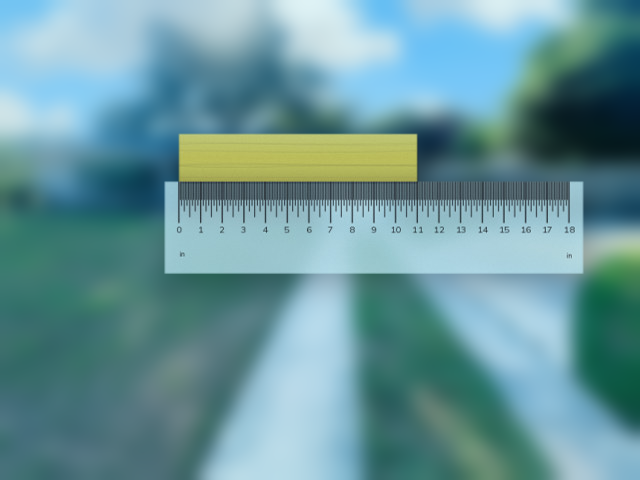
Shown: 11; in
